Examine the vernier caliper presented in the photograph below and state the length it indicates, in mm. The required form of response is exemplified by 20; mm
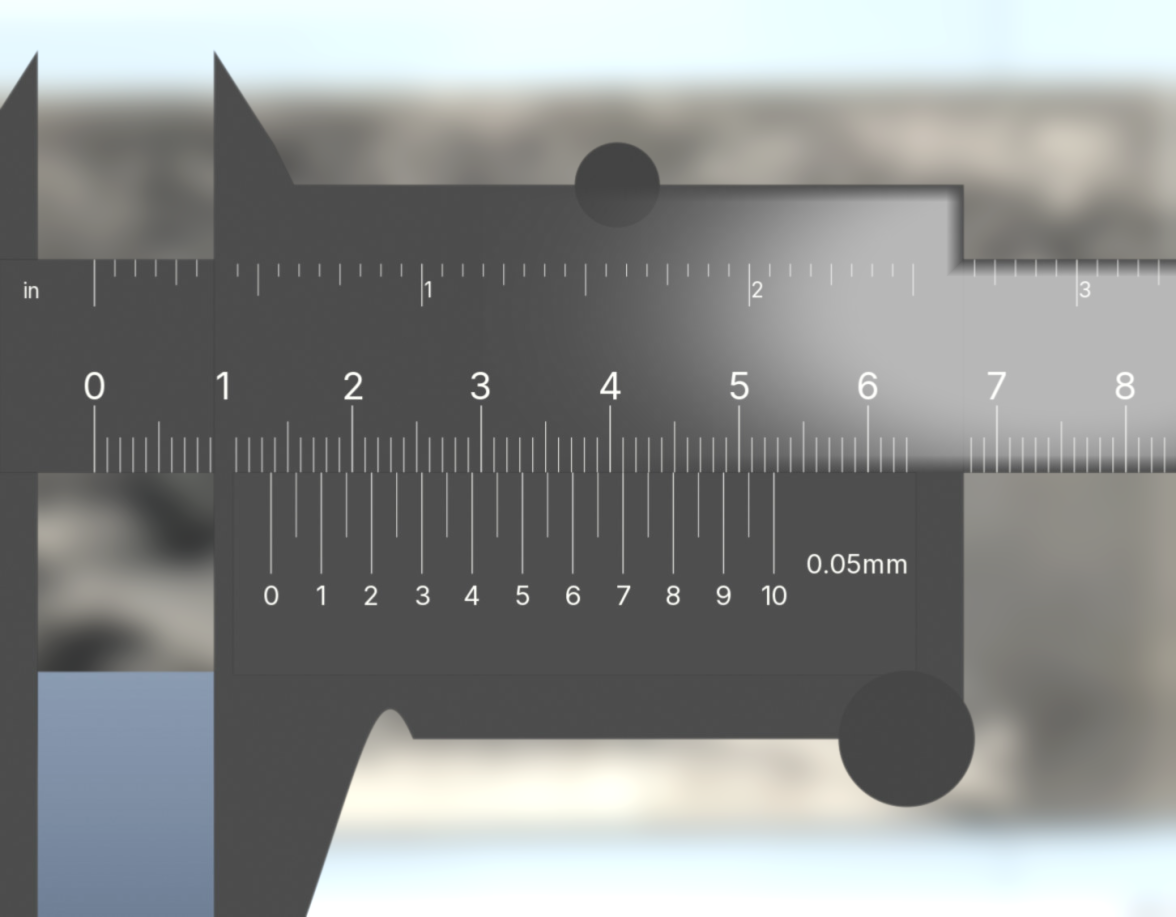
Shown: 13.7; mm
